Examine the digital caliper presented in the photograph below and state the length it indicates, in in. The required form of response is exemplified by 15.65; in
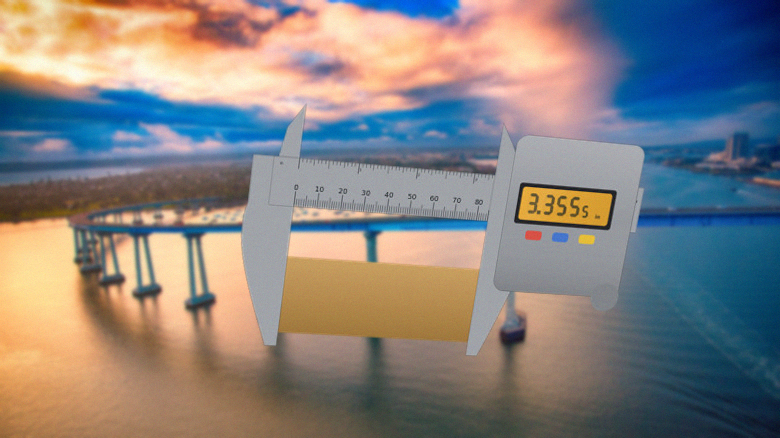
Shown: 3.3555; in
